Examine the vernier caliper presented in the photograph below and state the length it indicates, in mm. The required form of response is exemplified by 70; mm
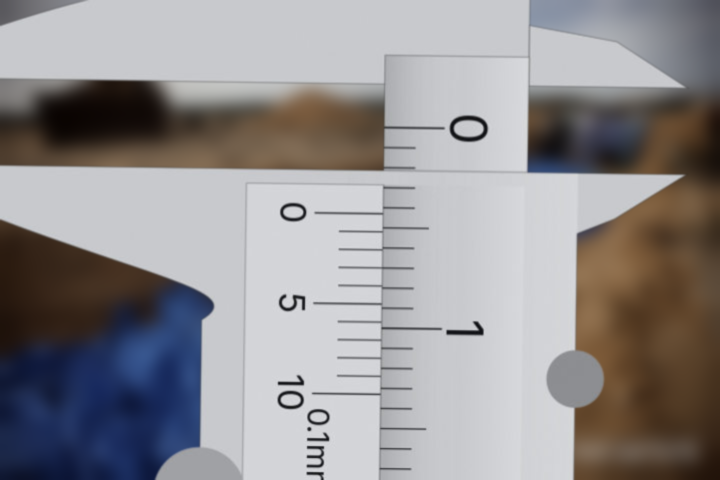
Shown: 4.3; mm
